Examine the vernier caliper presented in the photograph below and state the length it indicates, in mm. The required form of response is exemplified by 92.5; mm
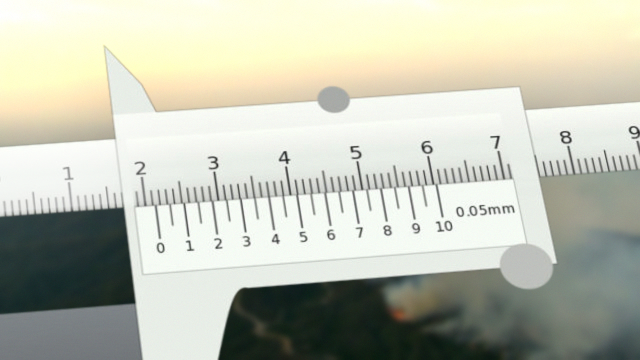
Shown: 21.4; mm
